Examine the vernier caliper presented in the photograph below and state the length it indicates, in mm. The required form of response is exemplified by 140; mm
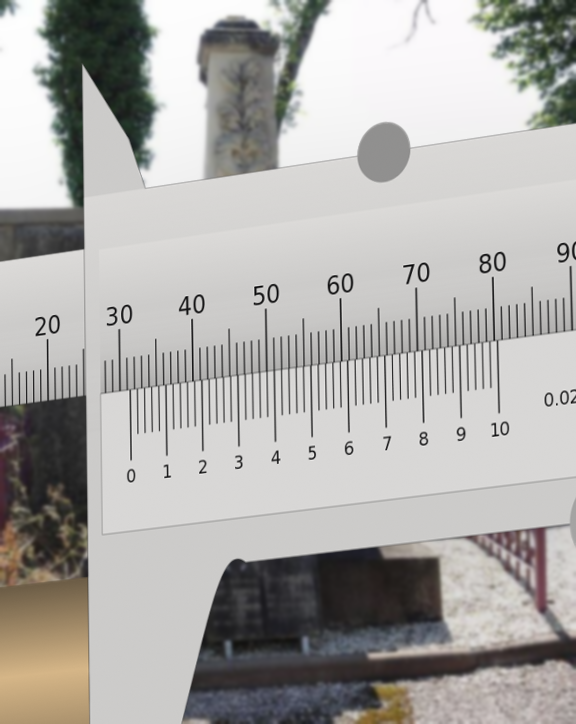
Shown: 31.4; mm
